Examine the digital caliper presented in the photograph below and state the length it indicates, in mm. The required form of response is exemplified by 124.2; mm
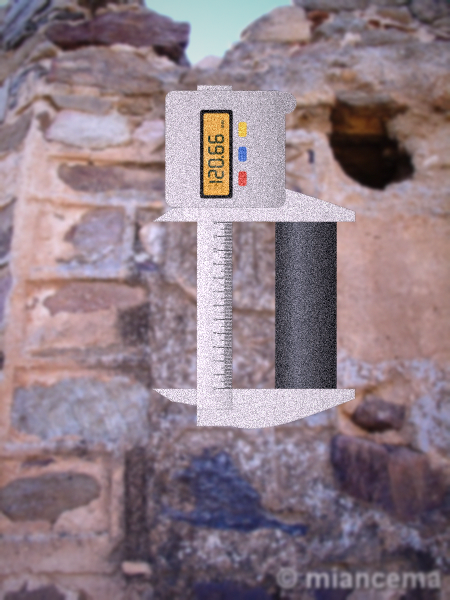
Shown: 120.66; mm
